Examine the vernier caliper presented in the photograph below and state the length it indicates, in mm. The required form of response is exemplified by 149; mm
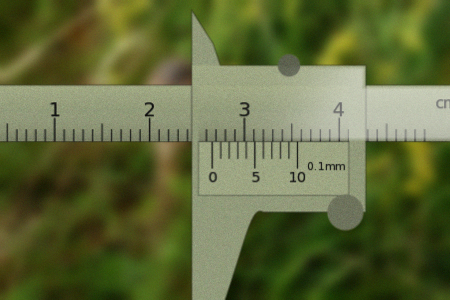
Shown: 26.6; mm
